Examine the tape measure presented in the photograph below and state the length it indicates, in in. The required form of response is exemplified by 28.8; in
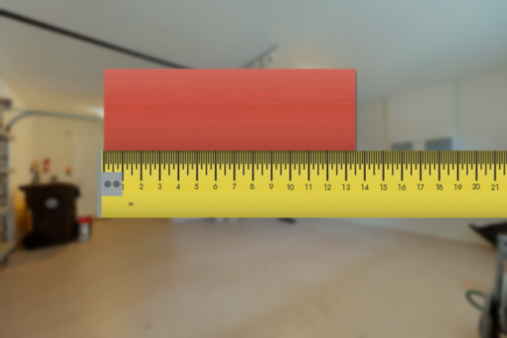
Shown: 13.5; in
